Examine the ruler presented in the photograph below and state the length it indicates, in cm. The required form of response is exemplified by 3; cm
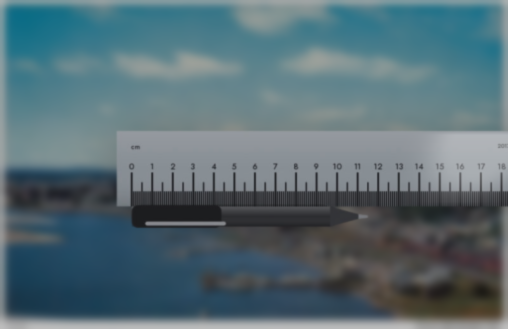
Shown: 11.5; cm
